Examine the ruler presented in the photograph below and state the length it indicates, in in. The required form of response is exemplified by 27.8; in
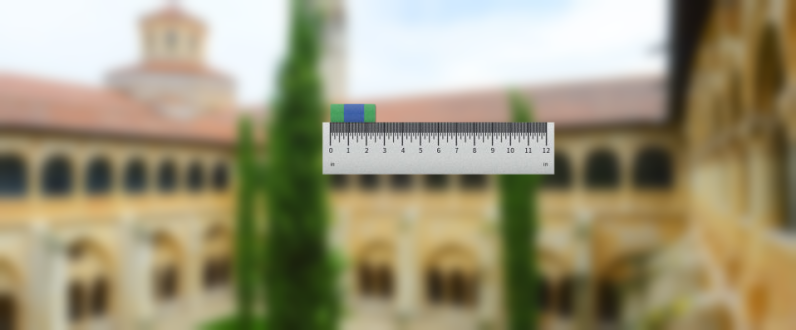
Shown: 2.5; in
